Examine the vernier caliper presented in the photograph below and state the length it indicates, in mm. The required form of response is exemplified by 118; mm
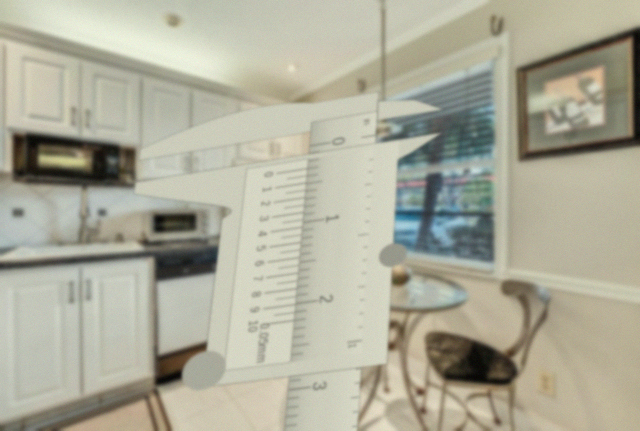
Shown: 3.0; mm
